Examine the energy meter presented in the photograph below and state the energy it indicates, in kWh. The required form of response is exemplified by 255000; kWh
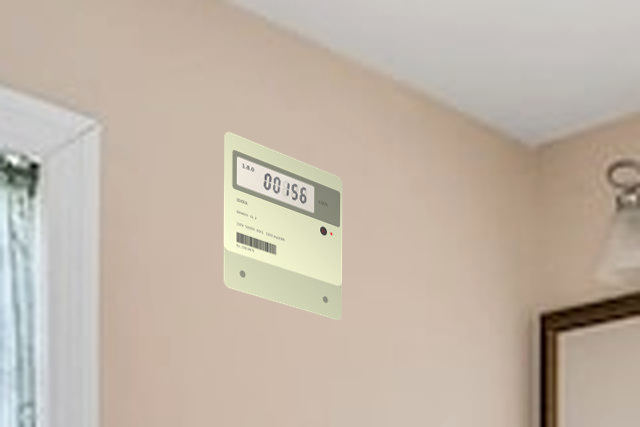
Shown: 156; kWh
